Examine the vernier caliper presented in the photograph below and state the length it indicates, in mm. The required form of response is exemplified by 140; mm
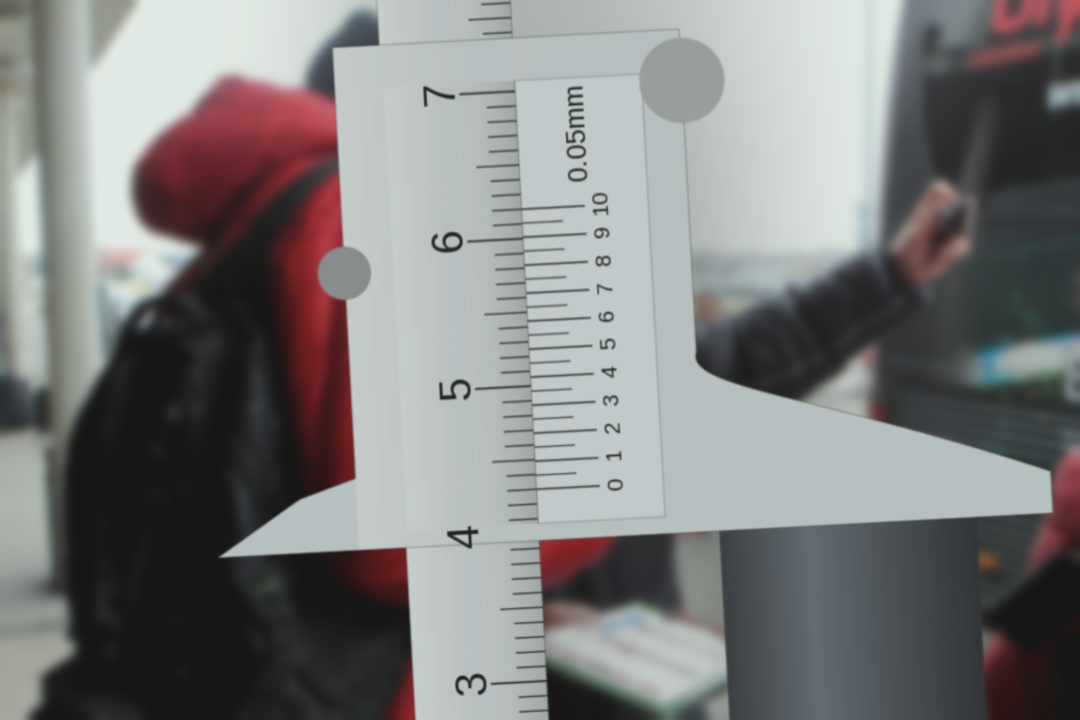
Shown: 43.0; mm
